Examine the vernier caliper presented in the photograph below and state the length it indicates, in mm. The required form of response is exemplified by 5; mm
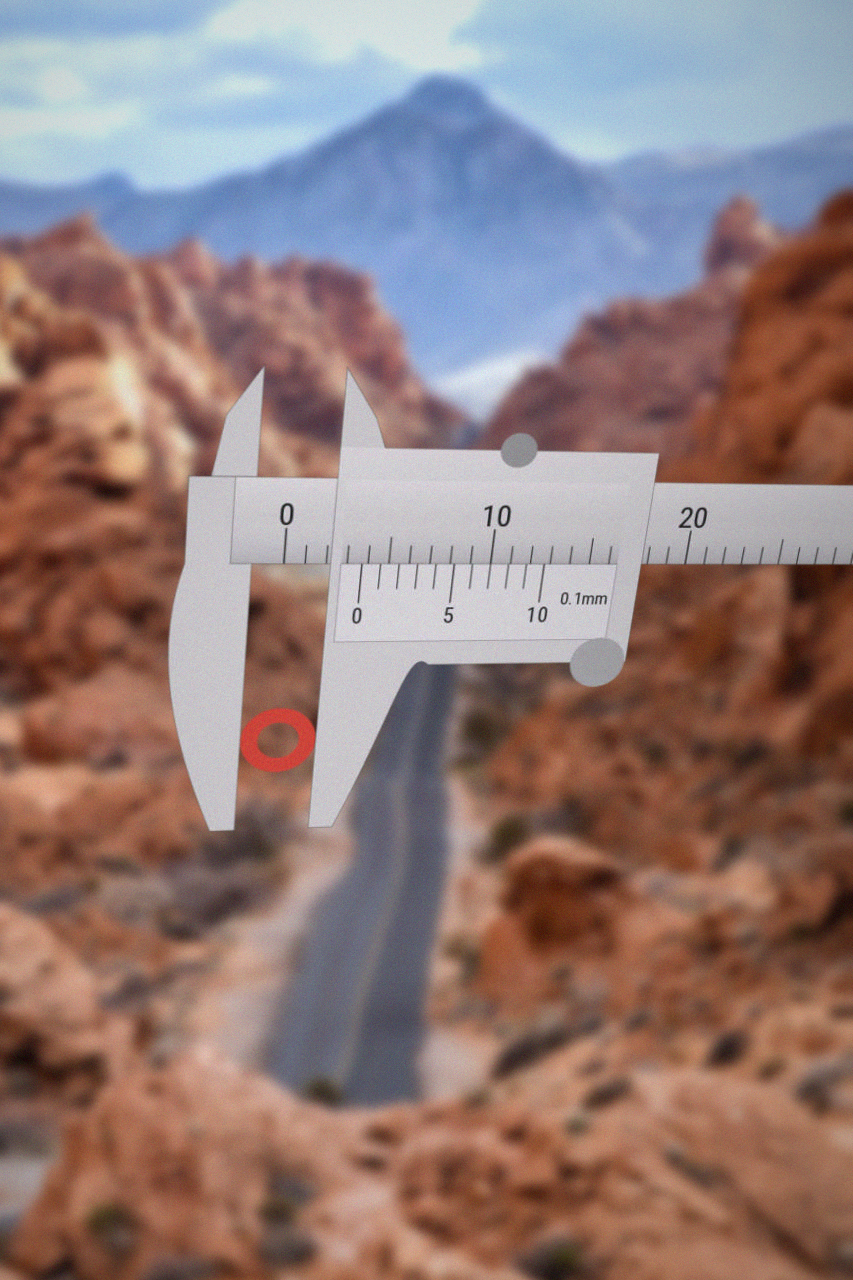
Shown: 3.7; mm
